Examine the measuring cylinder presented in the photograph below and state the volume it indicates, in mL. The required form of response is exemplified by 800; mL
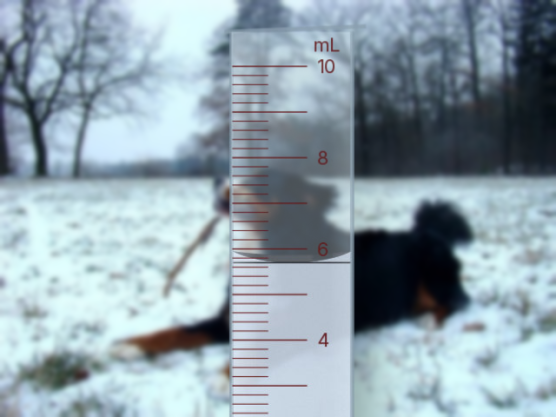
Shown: 5.7; mL
